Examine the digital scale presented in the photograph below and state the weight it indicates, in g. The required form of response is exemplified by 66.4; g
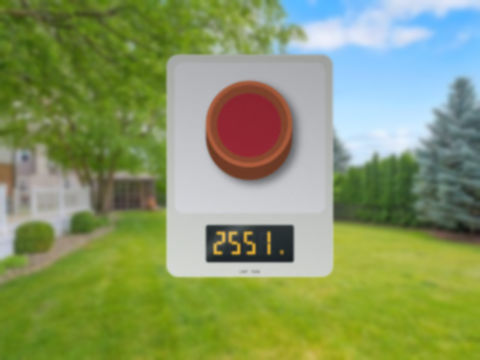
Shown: 2551; g
